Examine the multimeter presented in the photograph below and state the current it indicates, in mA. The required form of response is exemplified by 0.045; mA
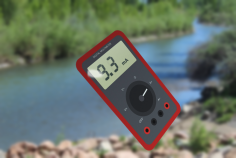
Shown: 9.3; mA
